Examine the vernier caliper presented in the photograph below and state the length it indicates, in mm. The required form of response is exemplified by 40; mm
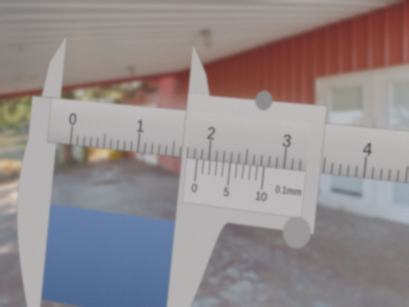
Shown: 18.4; mm
